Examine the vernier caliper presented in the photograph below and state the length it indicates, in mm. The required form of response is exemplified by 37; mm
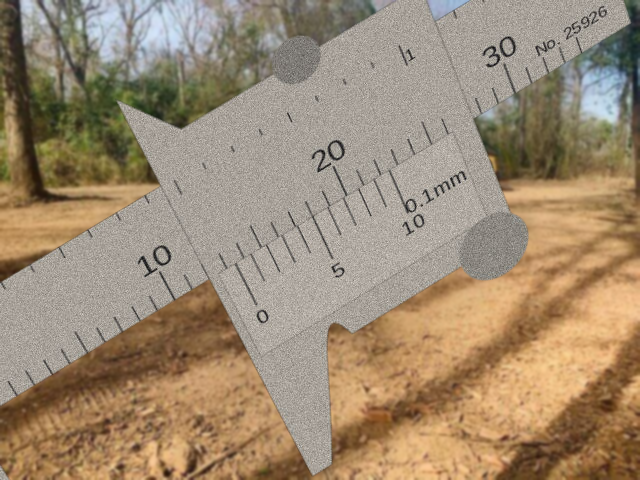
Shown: 13.5; mm
